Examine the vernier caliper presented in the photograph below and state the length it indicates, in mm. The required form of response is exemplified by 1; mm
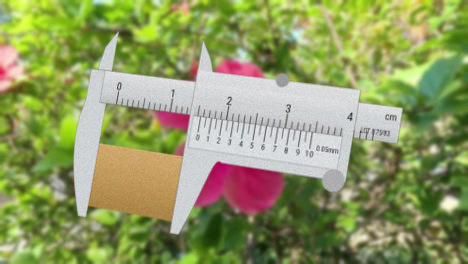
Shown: 15.5; mm
